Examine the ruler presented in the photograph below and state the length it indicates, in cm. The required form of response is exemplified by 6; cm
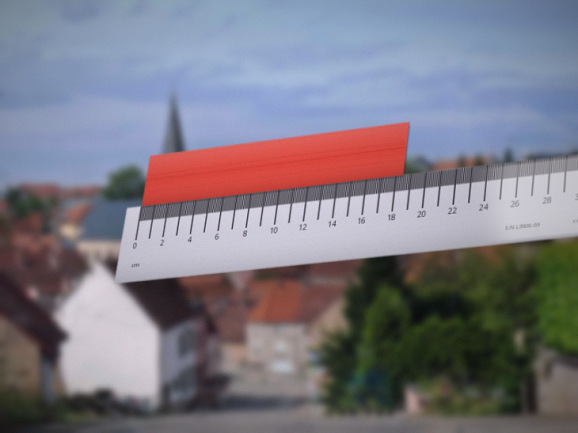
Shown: 18.5; cm
